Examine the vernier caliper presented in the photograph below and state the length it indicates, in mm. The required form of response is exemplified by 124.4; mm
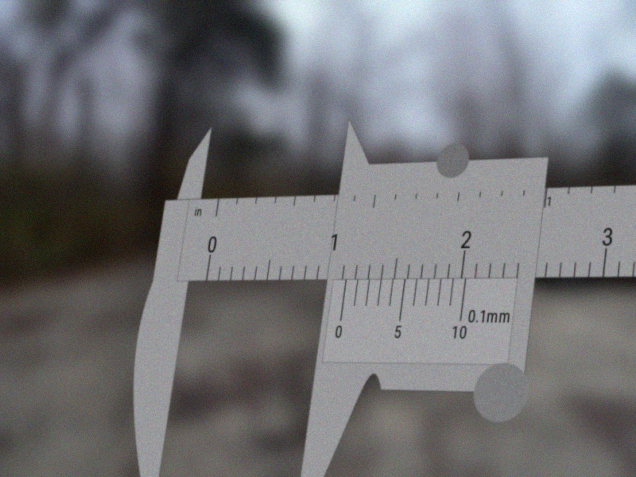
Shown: 11.3; mm
